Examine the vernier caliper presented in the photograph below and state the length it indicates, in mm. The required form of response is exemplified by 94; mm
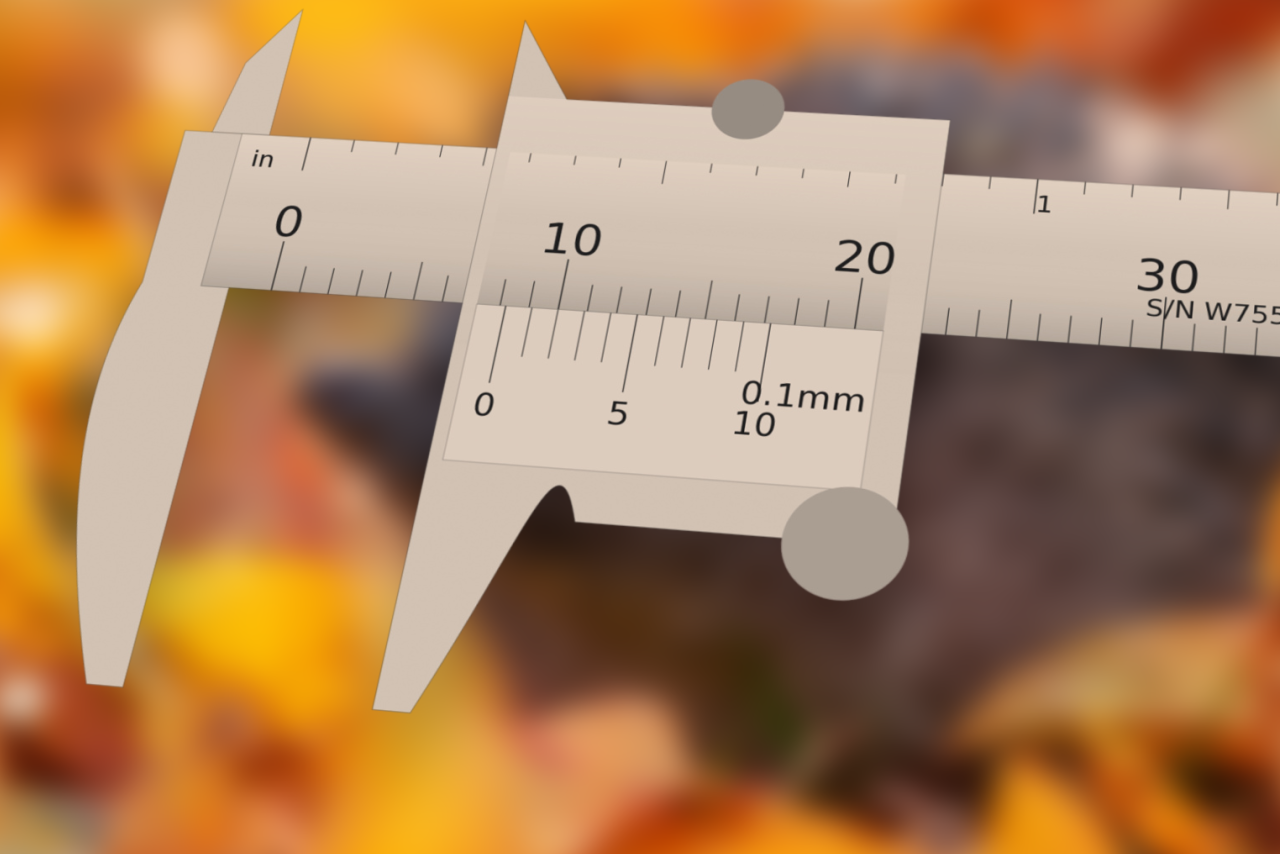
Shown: 8.2; mm
